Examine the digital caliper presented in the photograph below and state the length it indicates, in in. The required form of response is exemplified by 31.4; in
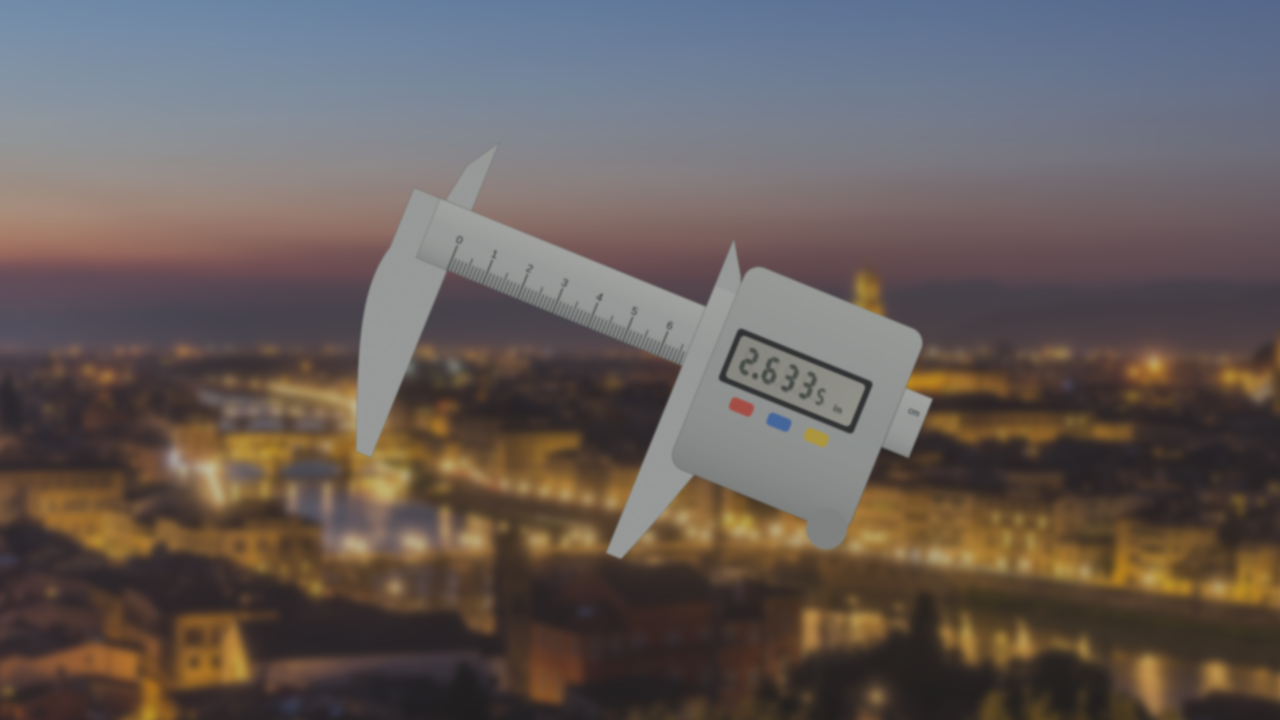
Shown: 2.6335; in
